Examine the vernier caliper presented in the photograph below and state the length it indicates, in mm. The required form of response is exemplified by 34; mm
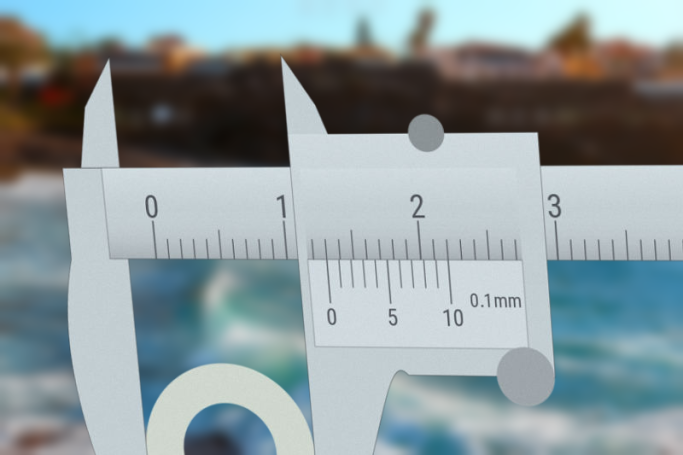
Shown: 13.0; mm
